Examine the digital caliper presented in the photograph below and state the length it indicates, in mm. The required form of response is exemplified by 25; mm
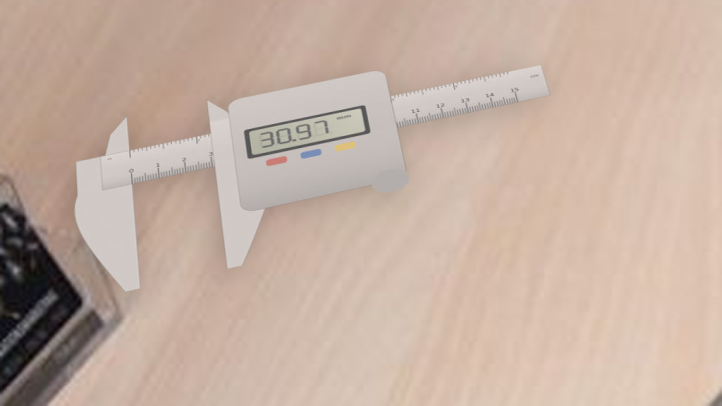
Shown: 30.97; mm
